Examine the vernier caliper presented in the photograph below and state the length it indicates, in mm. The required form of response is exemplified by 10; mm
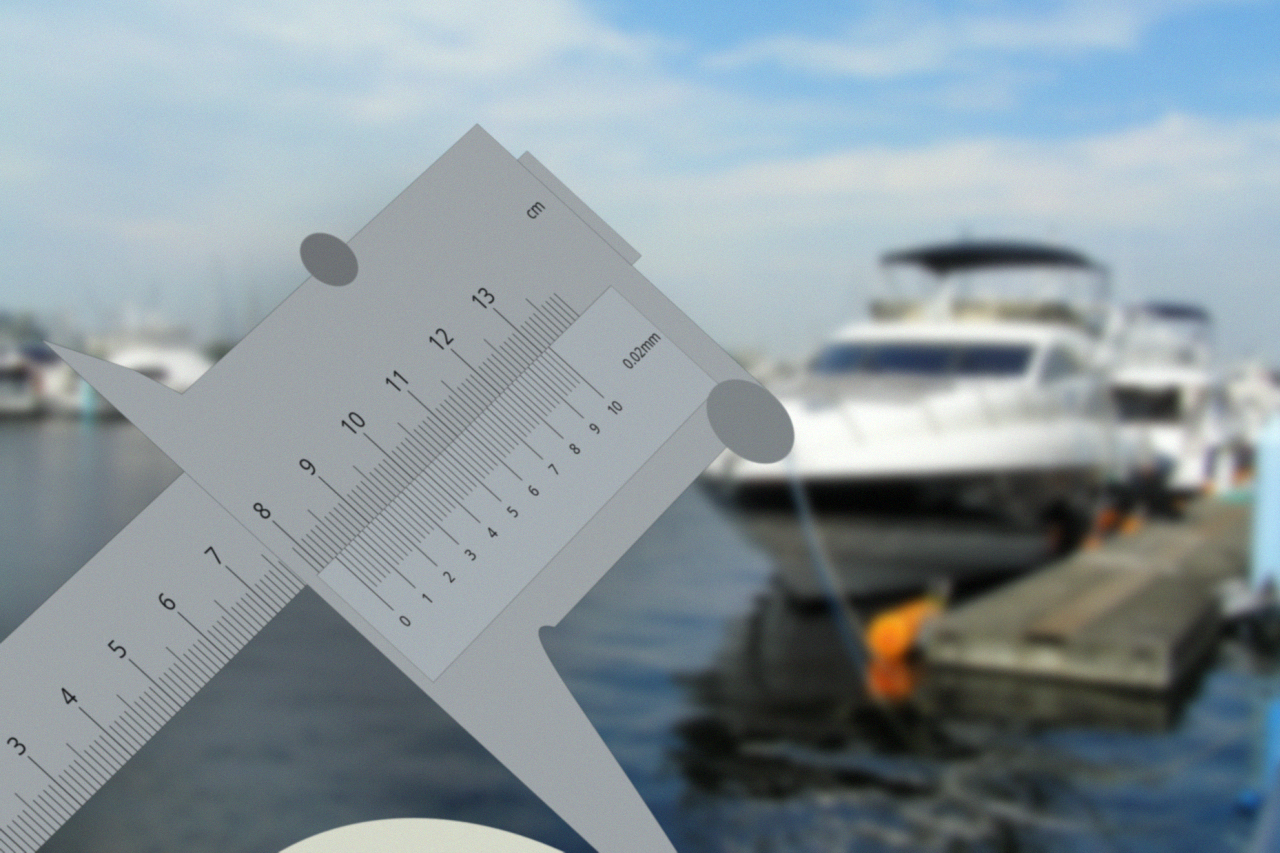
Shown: 82.5; mm
